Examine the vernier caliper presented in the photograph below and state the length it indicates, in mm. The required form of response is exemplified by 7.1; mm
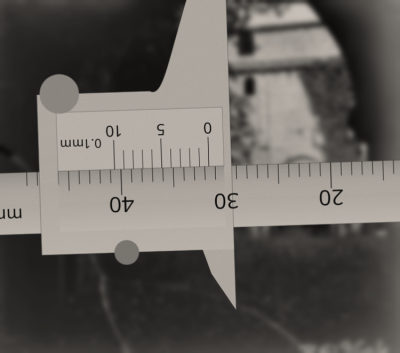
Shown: 31.6; mm
